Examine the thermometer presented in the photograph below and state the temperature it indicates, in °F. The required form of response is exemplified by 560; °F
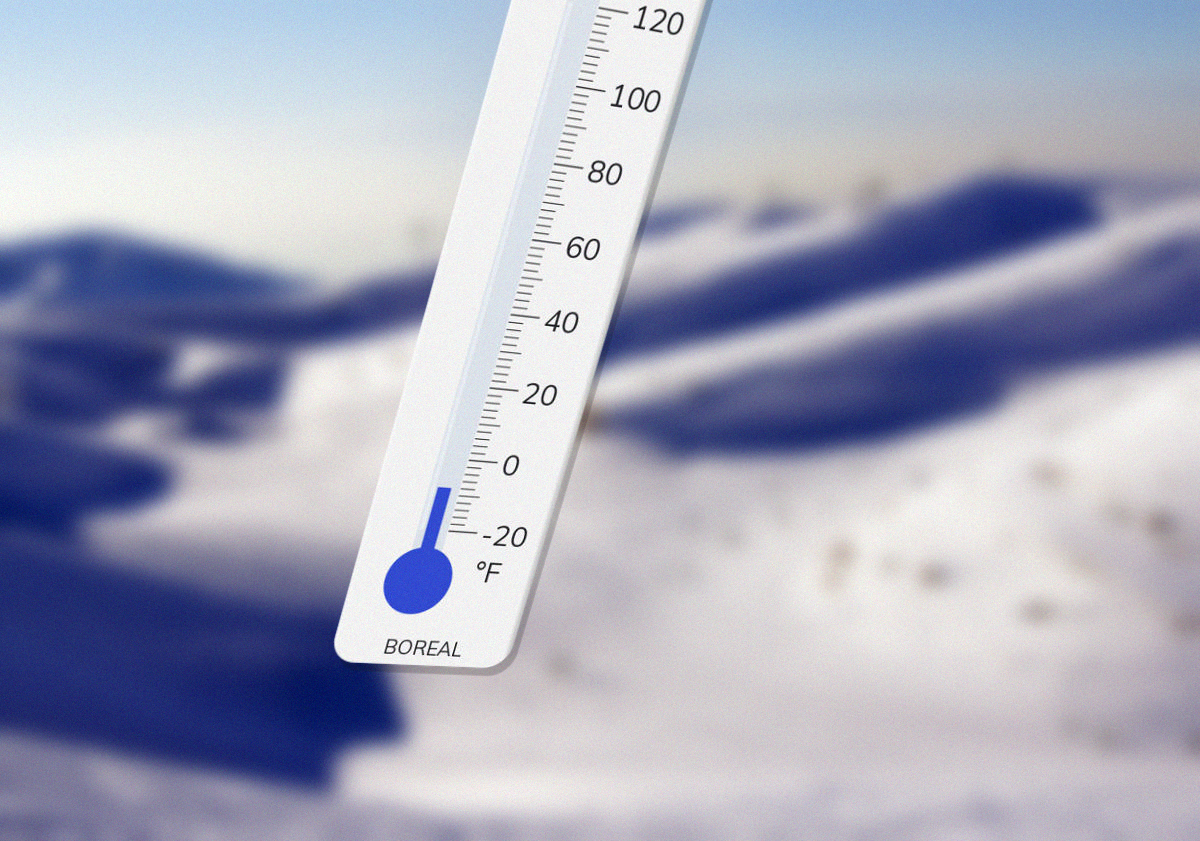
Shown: -8; °F
